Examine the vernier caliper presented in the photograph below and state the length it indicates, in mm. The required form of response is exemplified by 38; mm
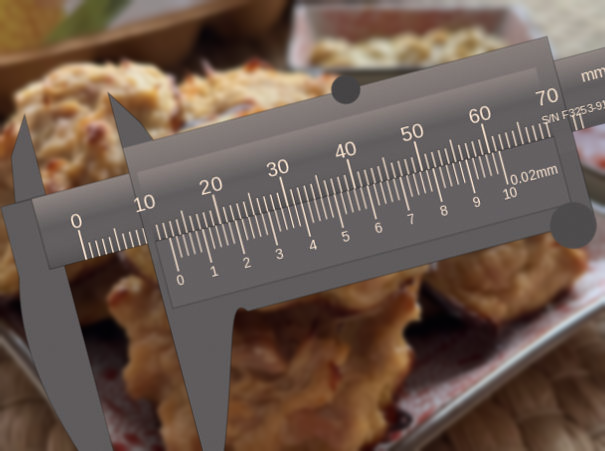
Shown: 12.4; mm
